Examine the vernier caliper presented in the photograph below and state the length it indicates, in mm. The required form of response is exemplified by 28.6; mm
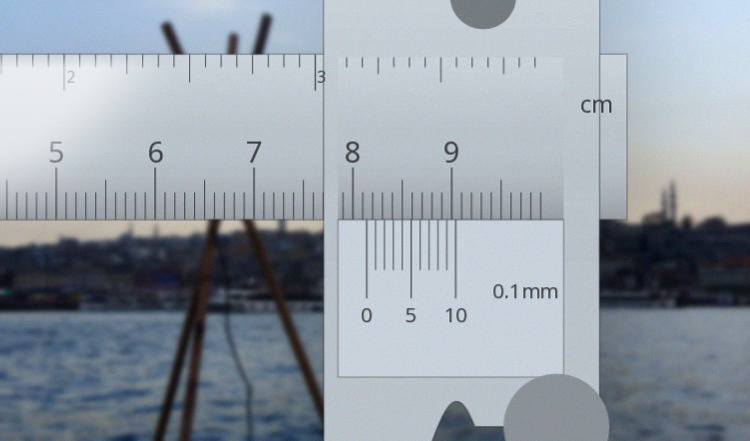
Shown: 81.4; mm
